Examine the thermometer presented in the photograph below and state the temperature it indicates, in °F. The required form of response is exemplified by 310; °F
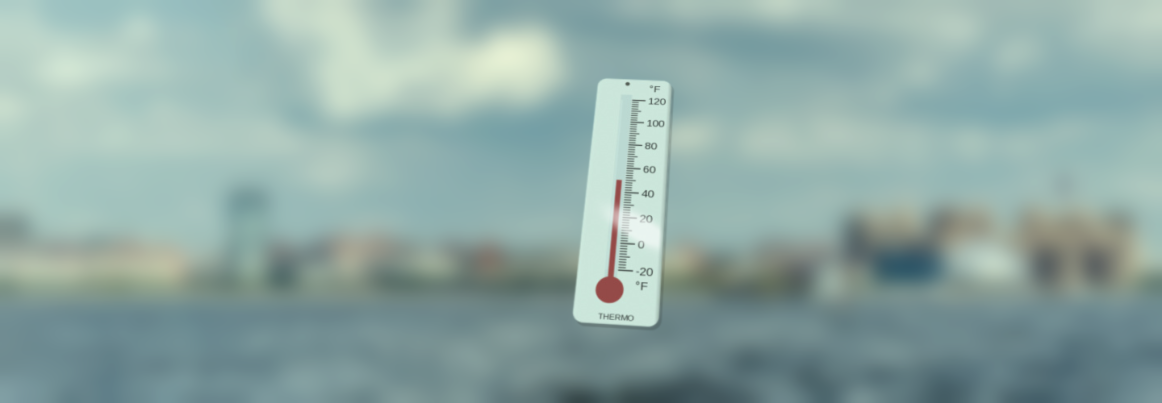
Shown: 50; °F
